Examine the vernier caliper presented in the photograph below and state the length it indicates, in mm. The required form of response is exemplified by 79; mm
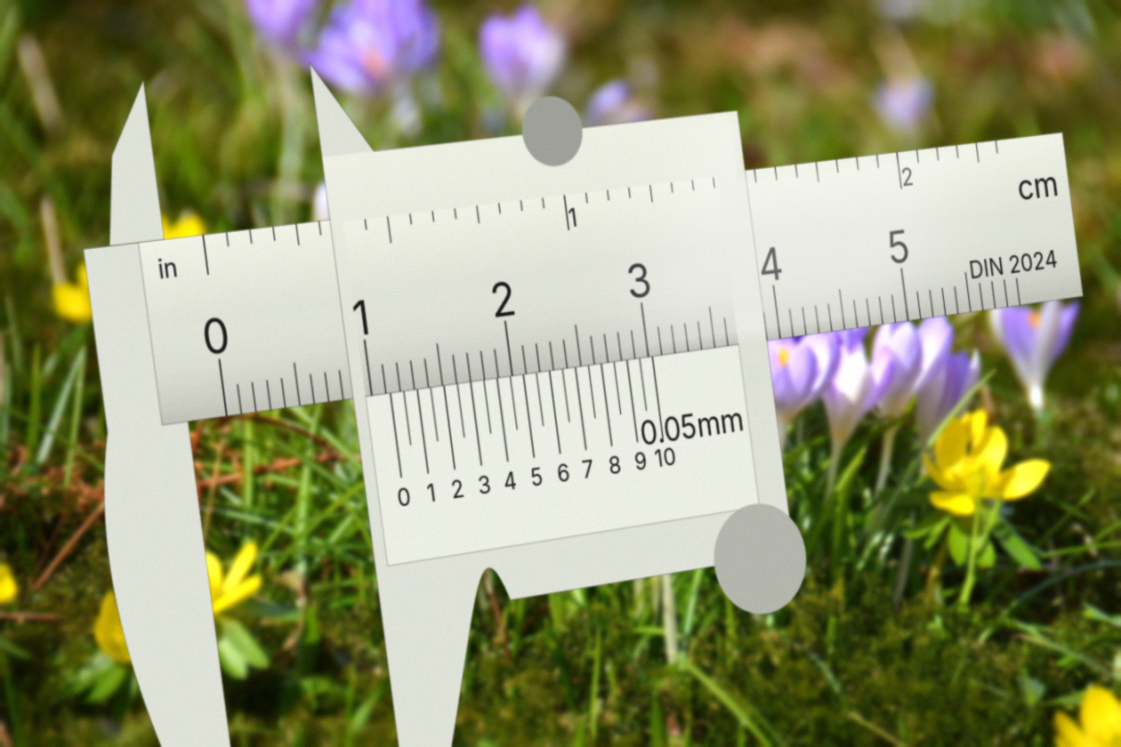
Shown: 11.3; mm
